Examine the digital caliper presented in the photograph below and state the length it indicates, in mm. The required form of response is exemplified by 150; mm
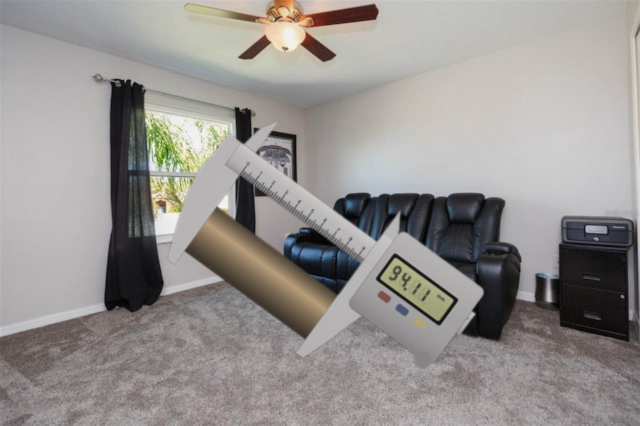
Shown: 94.11; mm
